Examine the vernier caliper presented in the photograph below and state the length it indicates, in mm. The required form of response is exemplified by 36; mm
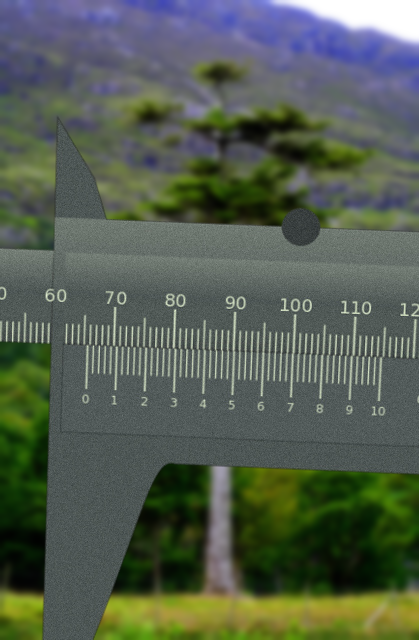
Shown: 65.6; mm
